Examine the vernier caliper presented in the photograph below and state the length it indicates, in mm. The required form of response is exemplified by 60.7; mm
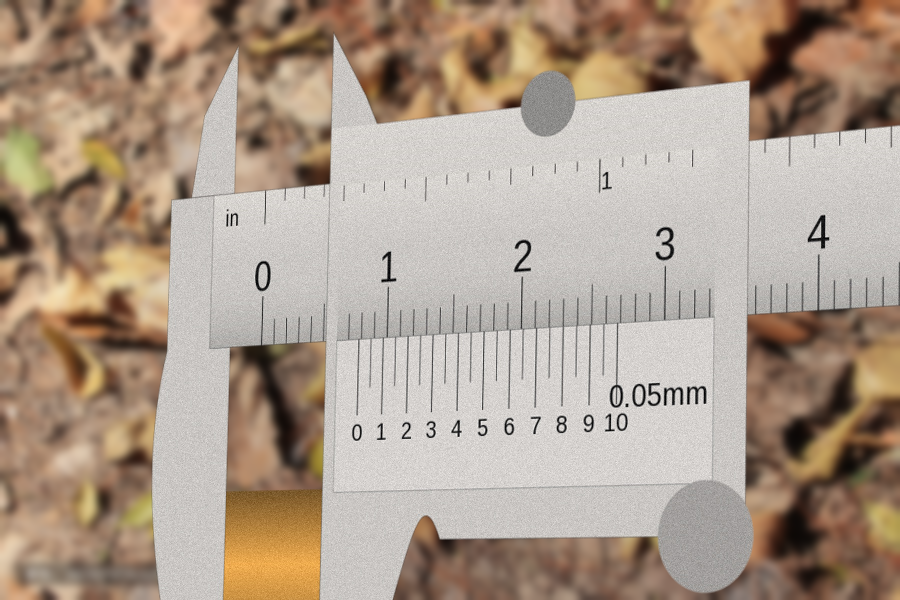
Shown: 7.8; mm
